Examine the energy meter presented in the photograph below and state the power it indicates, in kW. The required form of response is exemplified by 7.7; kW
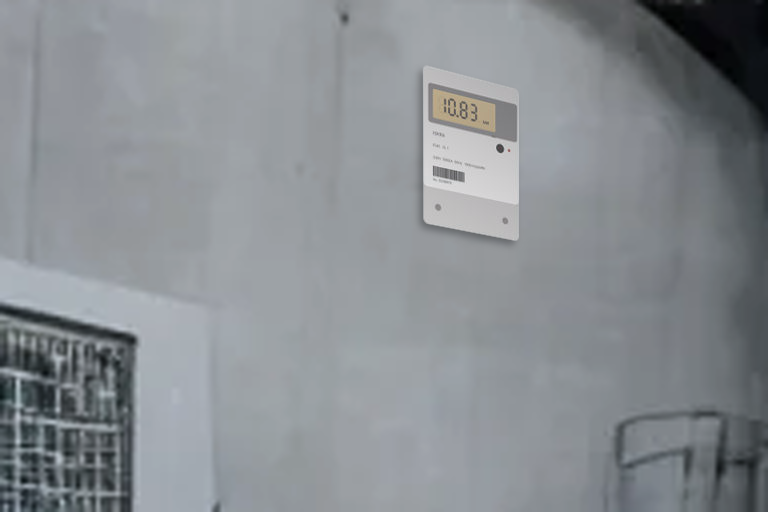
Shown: 10.83; kW
